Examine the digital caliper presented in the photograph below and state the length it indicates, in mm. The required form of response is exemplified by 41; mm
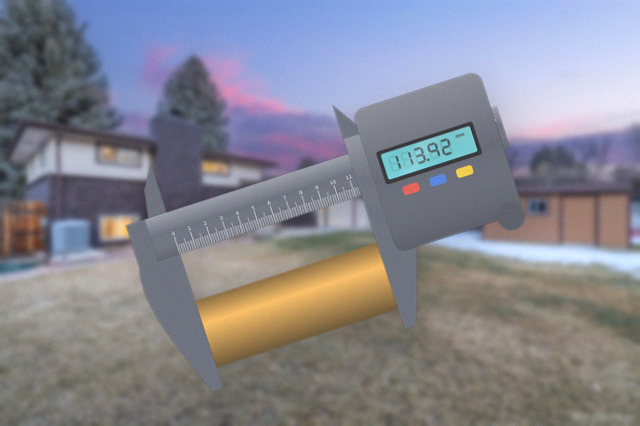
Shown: 113.92; mm
